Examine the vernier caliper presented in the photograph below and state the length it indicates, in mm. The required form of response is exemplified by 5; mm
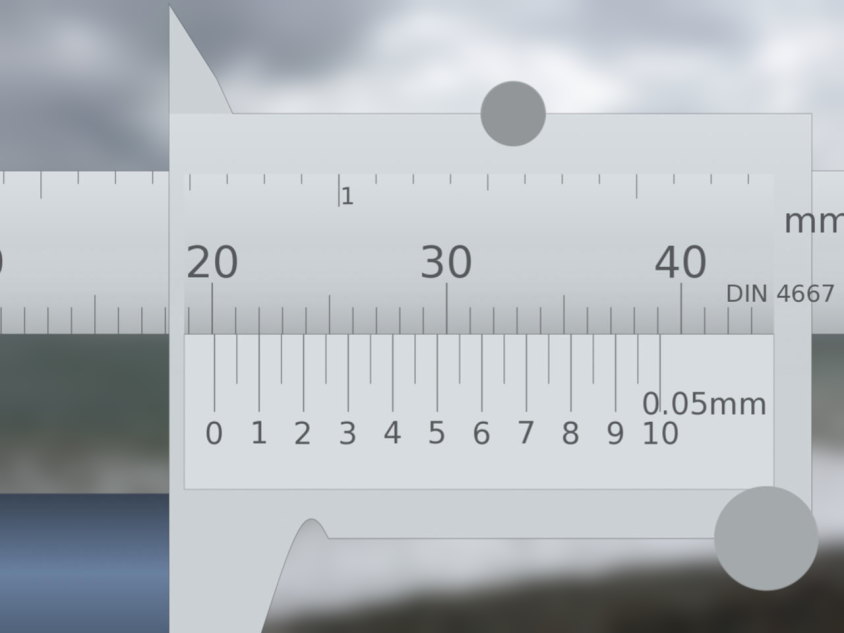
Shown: 20.10; mm
